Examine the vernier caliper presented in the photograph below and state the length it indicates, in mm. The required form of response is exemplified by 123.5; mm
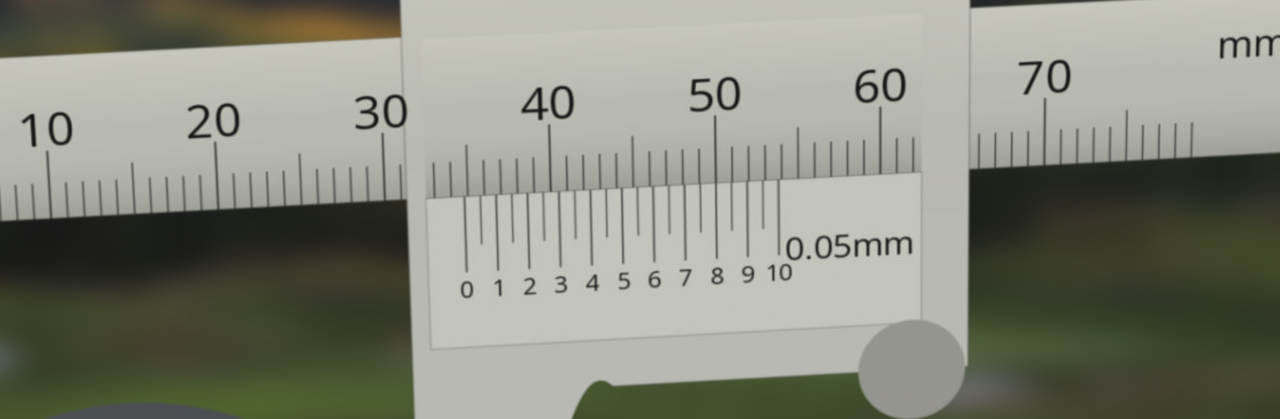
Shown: 34.8; mm
